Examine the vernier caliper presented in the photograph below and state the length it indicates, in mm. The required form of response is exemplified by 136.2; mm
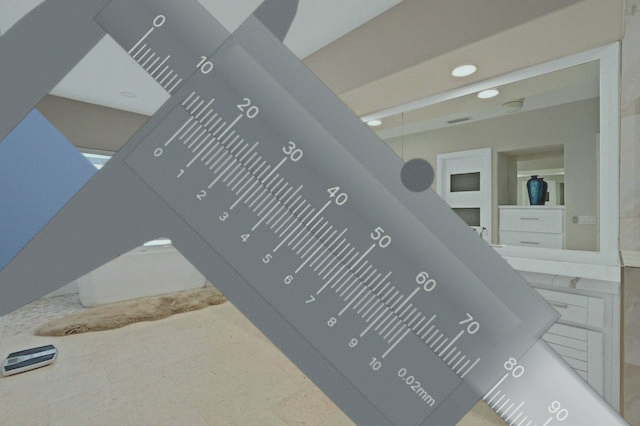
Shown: 14.6; mm
